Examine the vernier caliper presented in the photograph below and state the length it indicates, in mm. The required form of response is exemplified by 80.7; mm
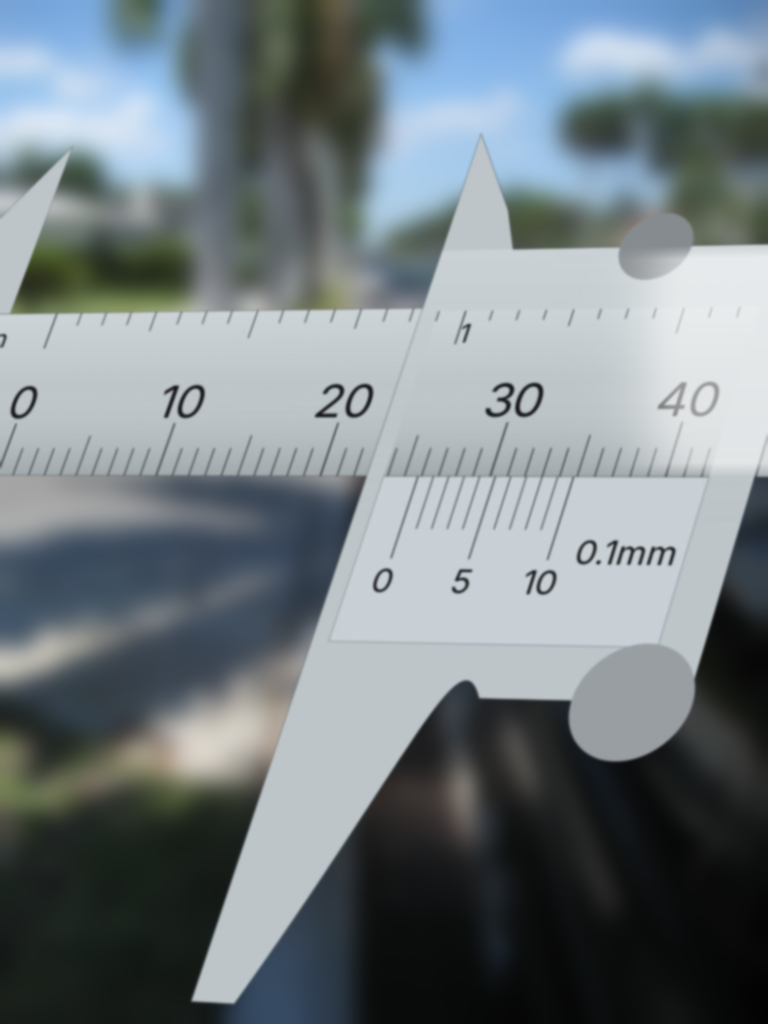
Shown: 25.8; mm
